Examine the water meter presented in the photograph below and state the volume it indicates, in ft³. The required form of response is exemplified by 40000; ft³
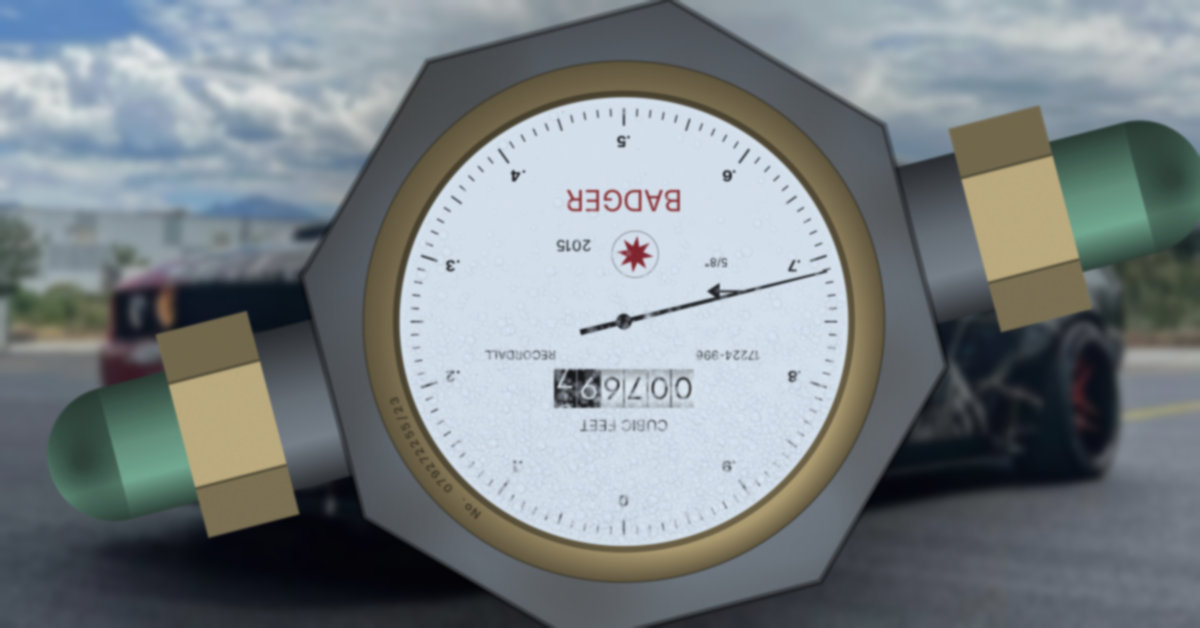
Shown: 7696.71; ft³
